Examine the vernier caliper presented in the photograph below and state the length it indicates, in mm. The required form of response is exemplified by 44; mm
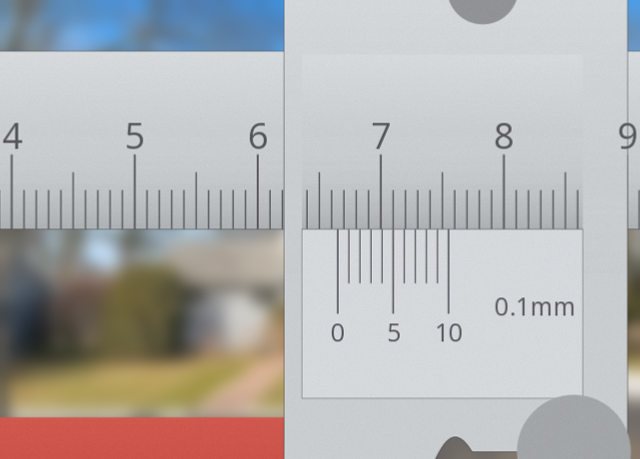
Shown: 66.5; mm
